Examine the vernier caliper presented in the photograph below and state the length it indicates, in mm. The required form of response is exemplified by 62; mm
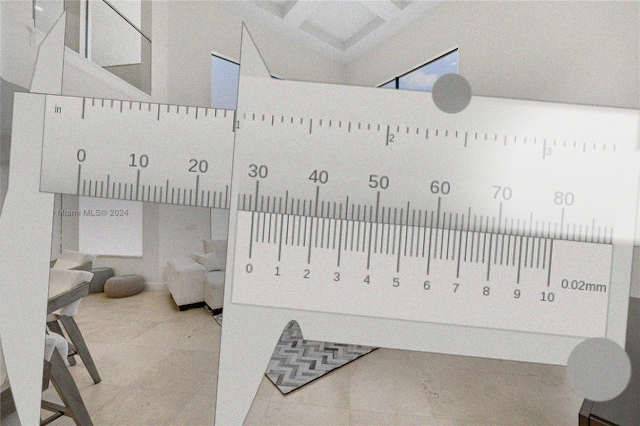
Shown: 29.6; mm
